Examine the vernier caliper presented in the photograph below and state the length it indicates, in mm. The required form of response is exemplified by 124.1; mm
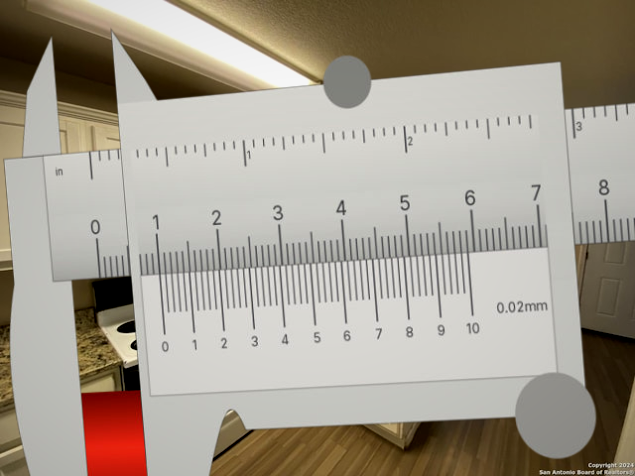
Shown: 10.0; mm
